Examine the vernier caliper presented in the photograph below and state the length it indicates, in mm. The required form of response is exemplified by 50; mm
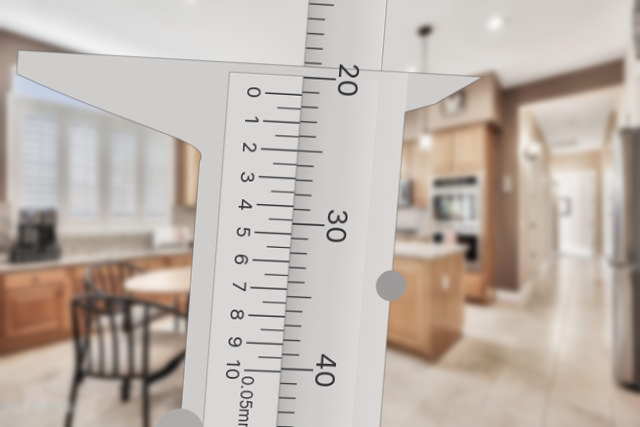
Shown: 21.2; mm
